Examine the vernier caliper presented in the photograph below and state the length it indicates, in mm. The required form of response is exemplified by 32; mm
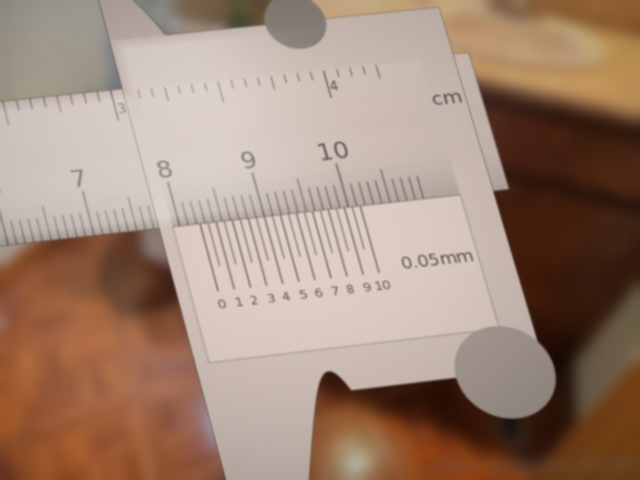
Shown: 82.4; mm
